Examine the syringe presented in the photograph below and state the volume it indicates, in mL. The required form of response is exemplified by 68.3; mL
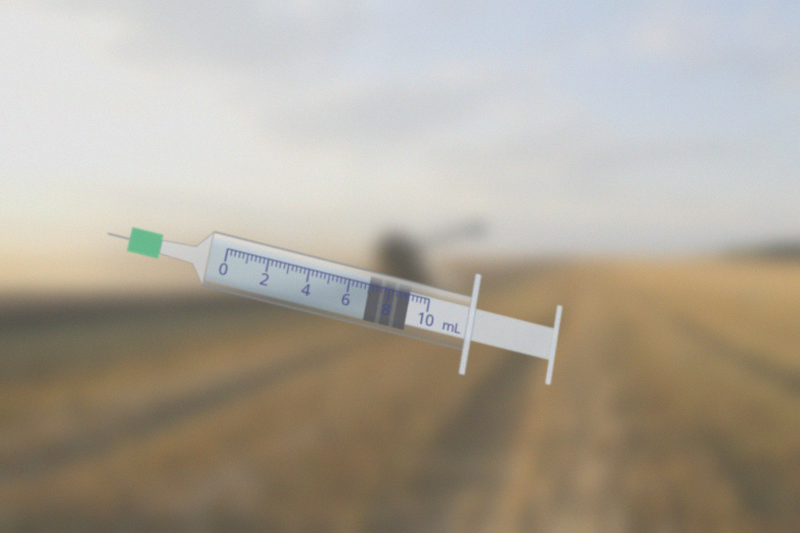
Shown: 7; mL
